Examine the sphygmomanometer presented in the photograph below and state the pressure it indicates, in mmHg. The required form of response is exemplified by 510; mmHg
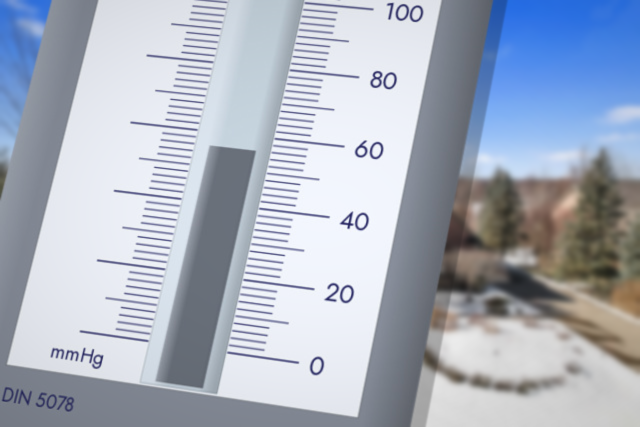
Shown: 56; mmHg
